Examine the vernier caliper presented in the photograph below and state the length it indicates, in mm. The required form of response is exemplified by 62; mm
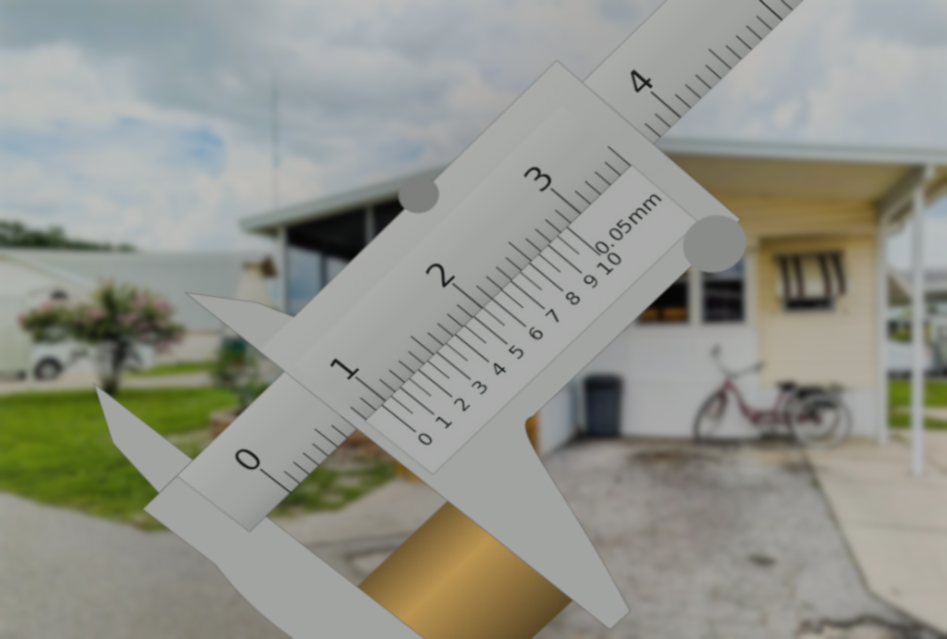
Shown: 9.6; mm
